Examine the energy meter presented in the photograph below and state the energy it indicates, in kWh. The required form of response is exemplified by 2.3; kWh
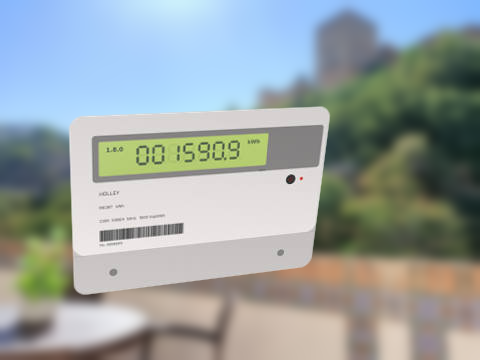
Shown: 1590.9; kWh
